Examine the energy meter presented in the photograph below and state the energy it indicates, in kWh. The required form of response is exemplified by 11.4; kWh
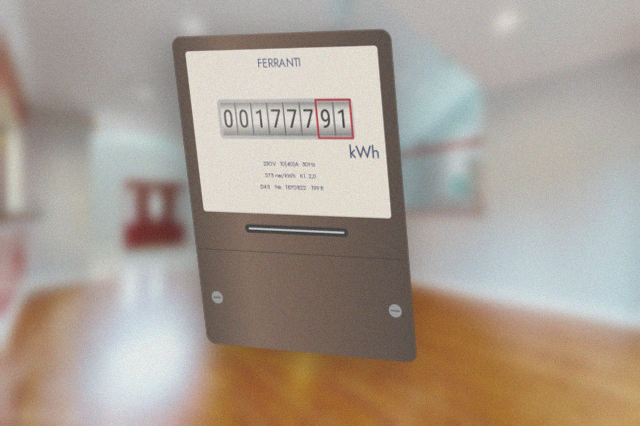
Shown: 1777.91; kWh
